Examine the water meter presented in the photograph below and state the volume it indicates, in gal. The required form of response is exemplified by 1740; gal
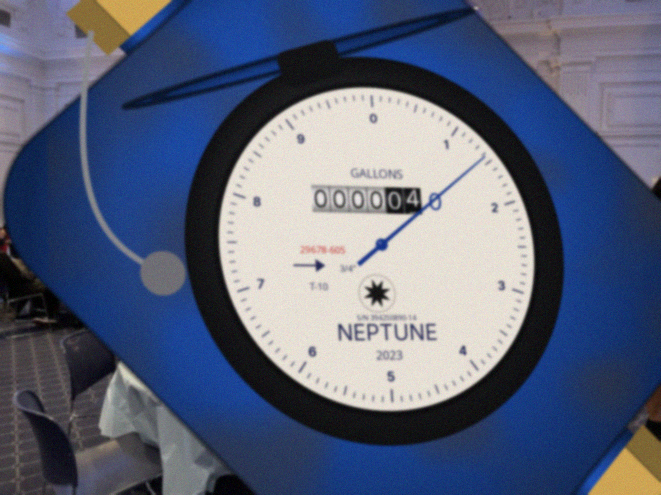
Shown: 41.4; gal
